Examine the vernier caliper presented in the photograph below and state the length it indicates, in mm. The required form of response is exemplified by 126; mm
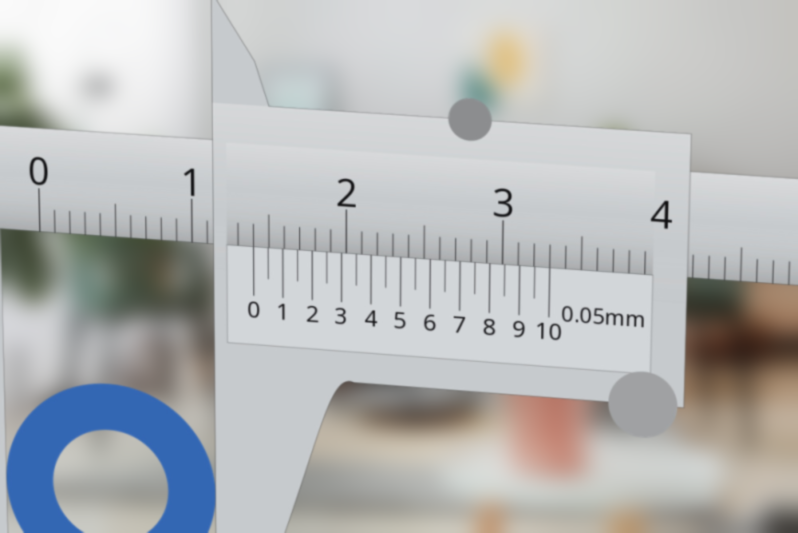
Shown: 14.0; mm
